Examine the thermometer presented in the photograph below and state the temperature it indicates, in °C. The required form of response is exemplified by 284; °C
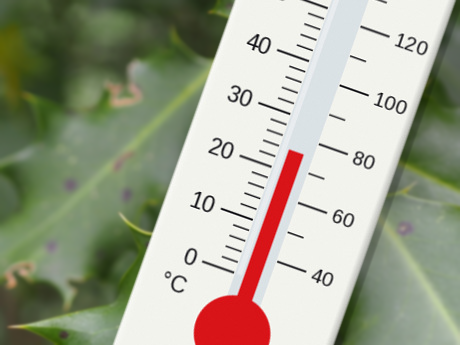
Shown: 24; °C
